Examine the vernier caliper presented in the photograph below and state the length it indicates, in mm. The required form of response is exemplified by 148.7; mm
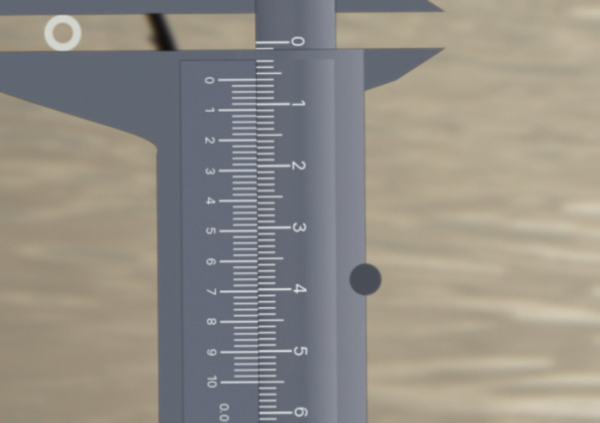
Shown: 6.0; mm
